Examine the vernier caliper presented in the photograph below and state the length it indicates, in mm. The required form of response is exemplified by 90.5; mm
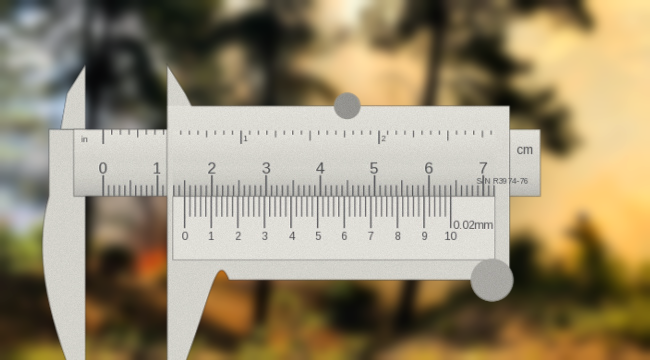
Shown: 15.0; mm
